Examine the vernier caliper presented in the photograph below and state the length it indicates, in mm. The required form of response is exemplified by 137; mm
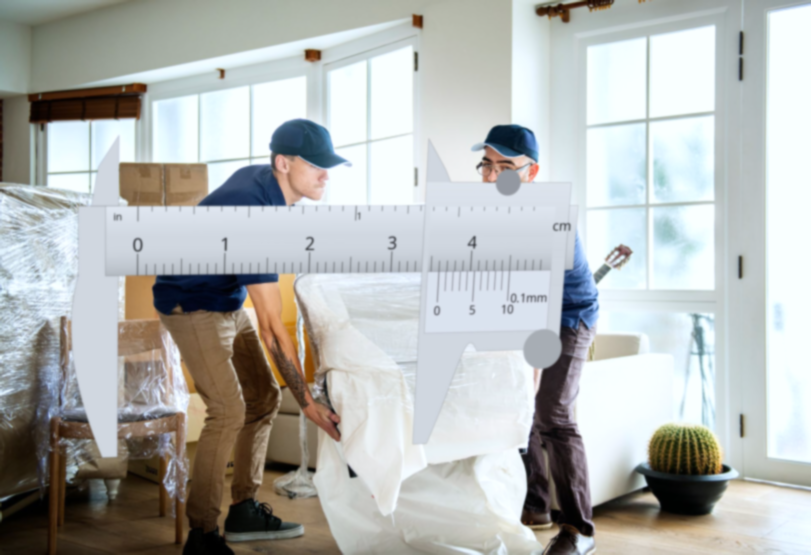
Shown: 36.0; mm
